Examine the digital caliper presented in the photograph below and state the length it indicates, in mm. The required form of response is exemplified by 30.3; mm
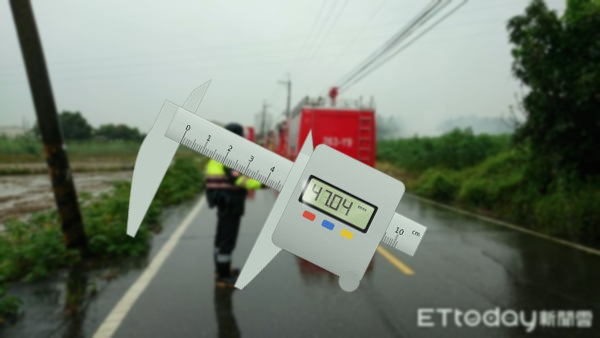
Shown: 47.04; mm
